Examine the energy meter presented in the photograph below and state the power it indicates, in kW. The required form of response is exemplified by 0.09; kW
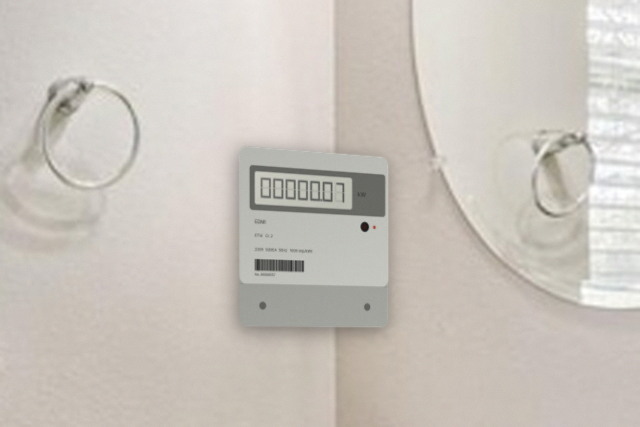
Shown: 0.07; kW
